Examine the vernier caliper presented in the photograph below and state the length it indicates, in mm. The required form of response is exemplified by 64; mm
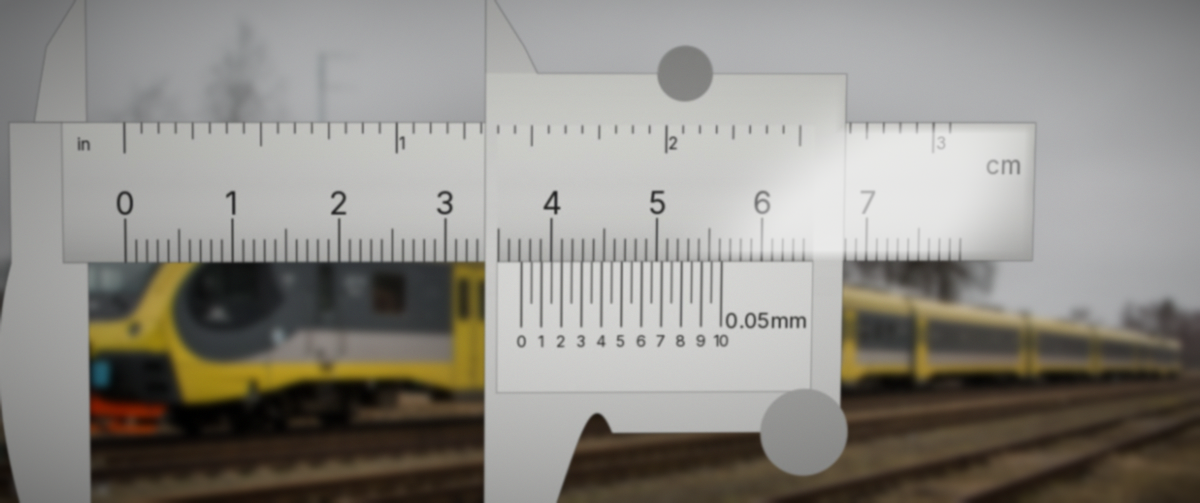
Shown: 37.2; mm
